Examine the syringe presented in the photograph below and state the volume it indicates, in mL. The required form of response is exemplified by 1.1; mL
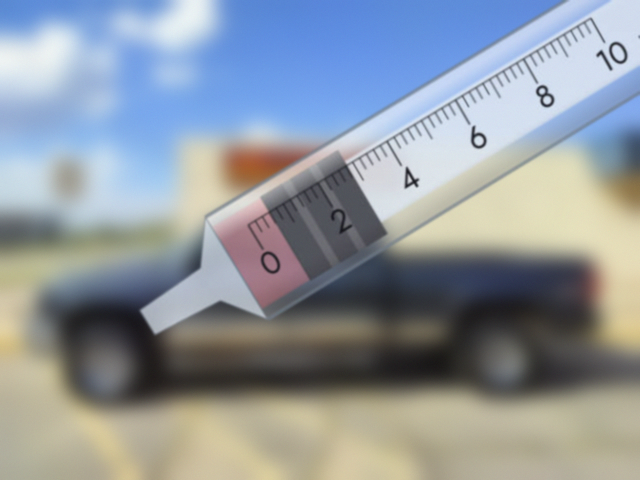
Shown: 0.6; mL
